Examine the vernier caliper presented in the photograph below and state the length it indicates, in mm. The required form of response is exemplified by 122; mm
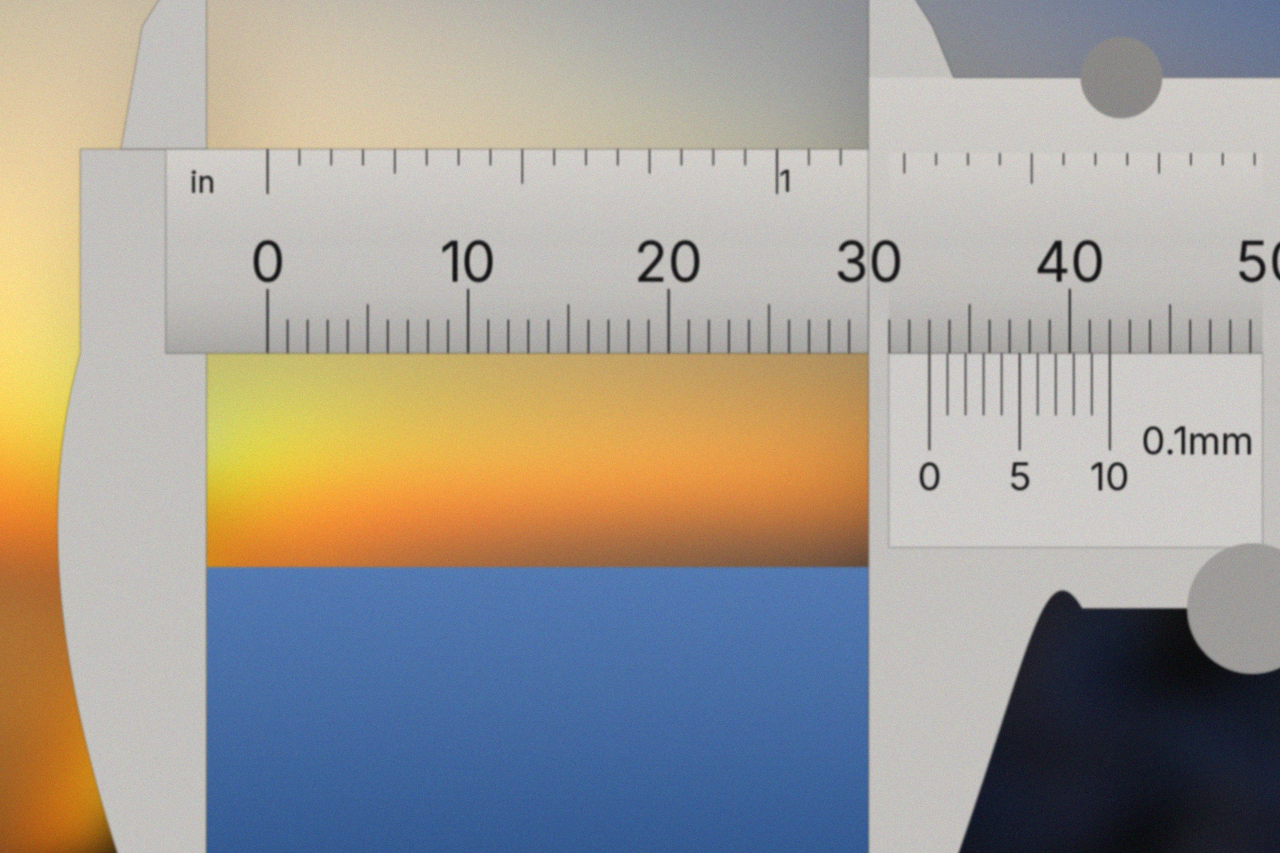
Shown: 33.0; mm
